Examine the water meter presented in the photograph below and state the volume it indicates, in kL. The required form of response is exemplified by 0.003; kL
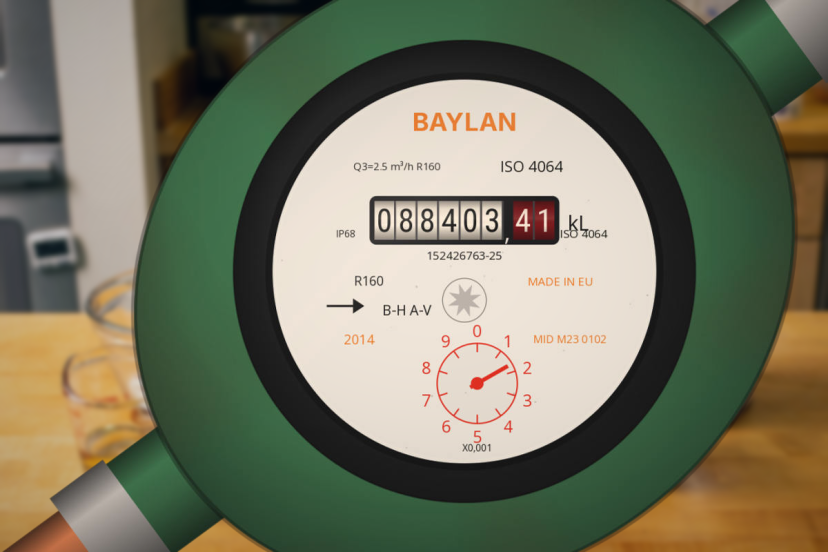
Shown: 88403.411; kL
